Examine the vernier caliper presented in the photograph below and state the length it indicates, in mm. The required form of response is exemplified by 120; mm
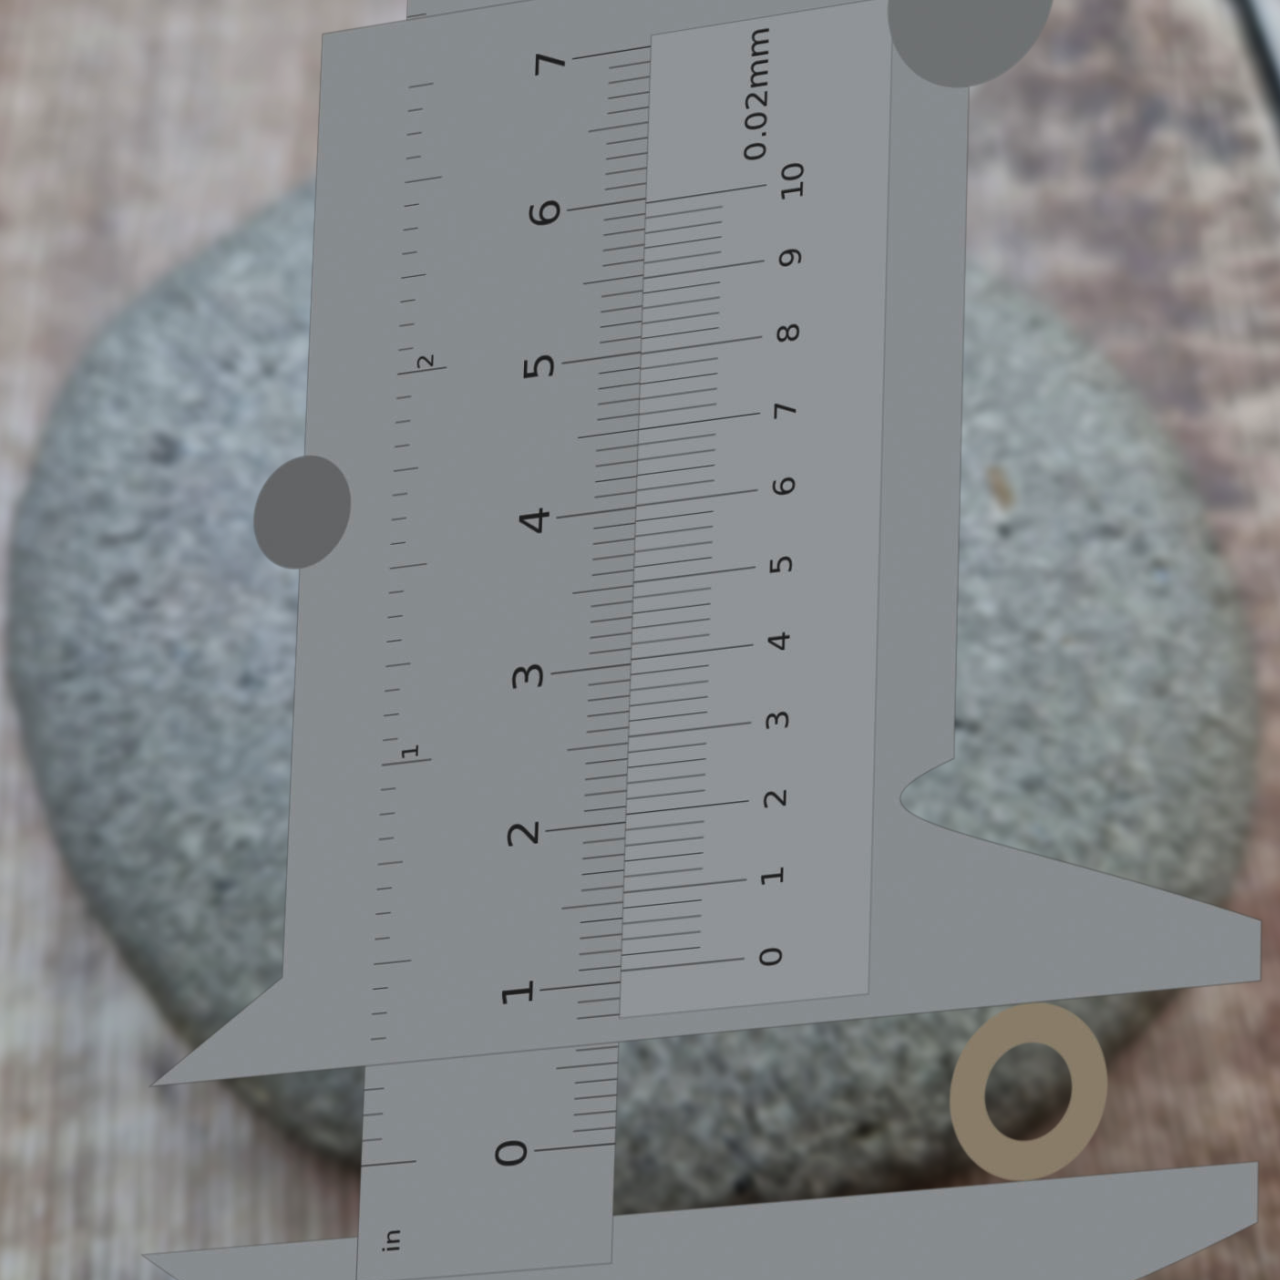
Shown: 10.7; mm
